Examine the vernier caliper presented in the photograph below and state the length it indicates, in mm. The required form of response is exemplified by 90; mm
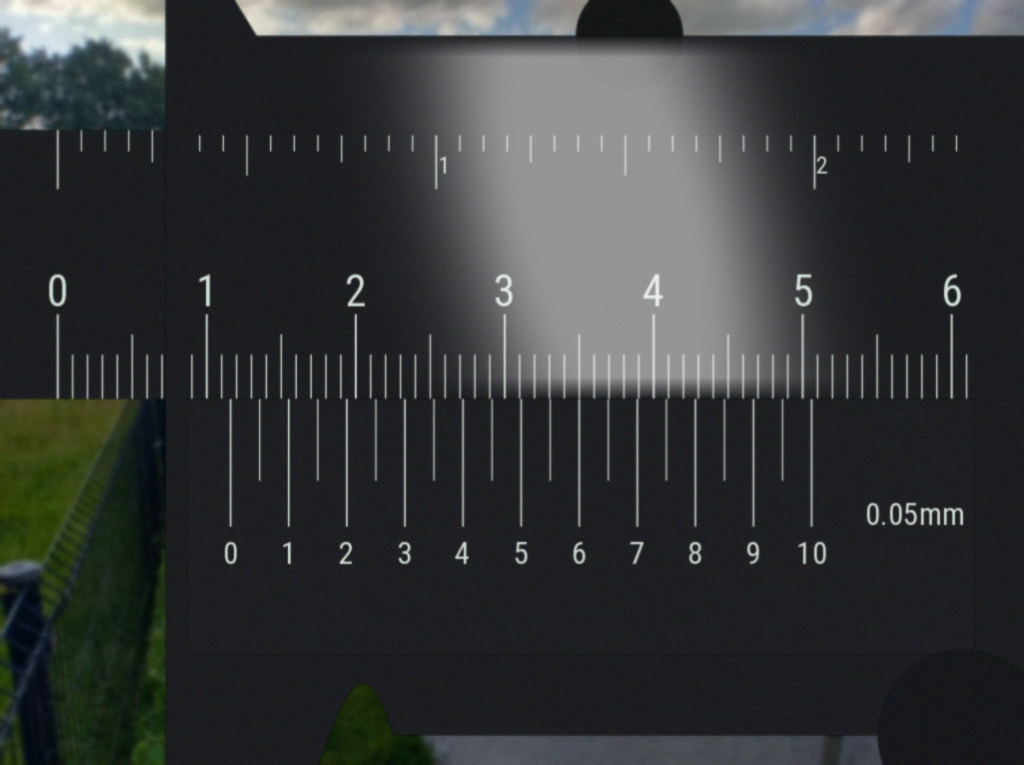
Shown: 11.6; mm
